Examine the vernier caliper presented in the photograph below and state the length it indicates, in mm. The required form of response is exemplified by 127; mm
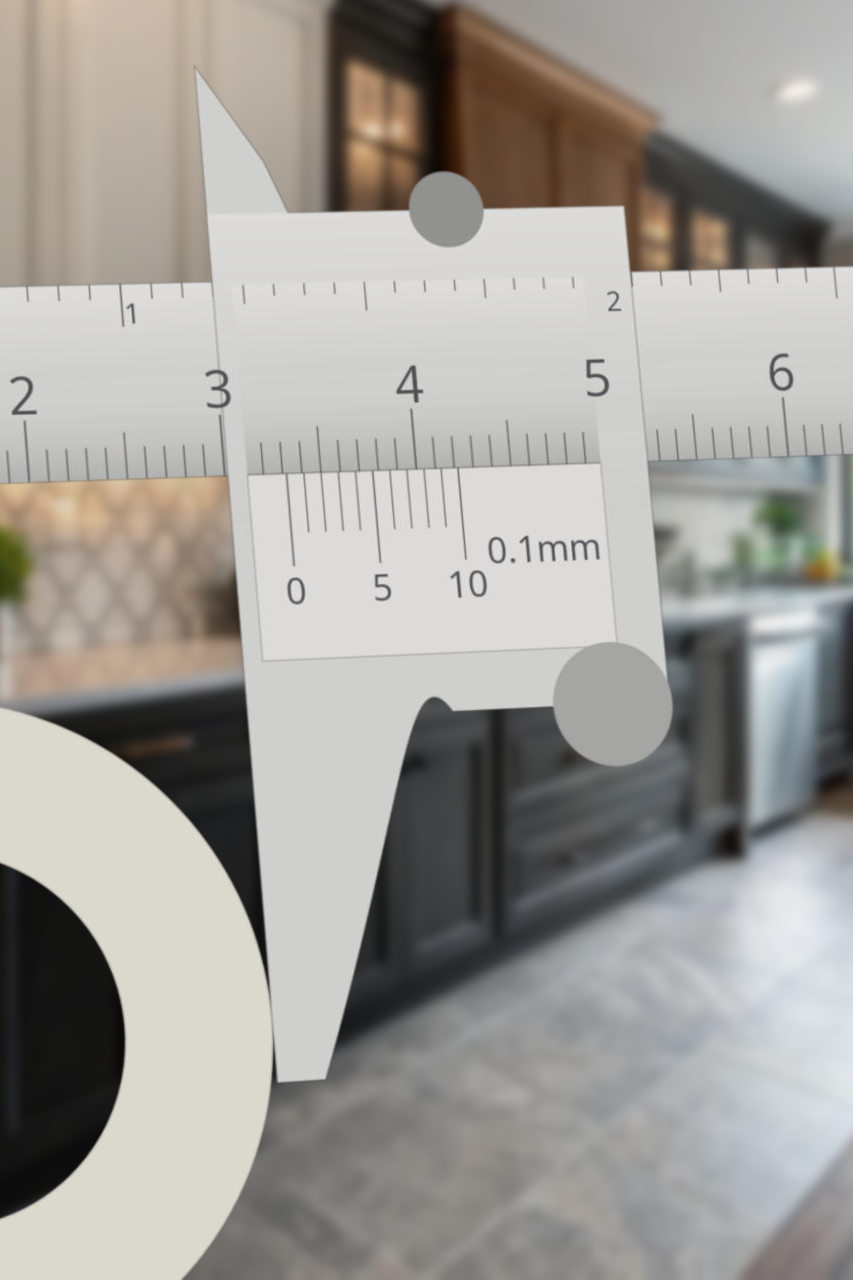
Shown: 33.2; mm
